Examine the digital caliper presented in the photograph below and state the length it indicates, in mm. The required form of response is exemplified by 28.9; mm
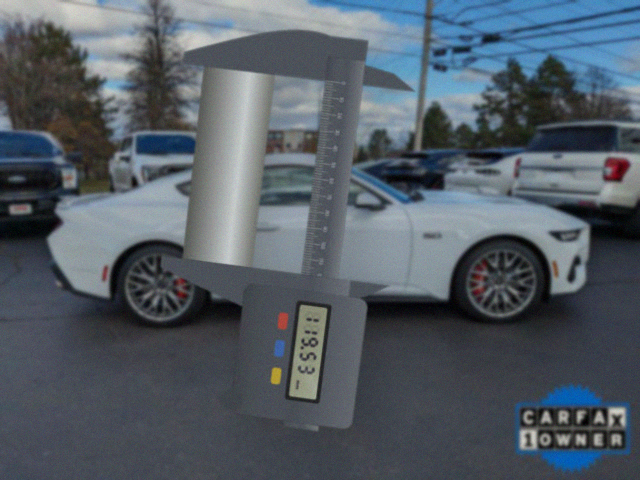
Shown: 119.53; mm
